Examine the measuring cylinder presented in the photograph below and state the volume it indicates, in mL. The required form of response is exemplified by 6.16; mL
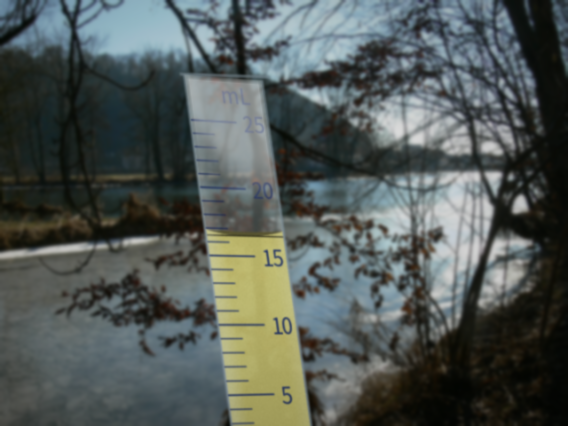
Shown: 16.5; mL
